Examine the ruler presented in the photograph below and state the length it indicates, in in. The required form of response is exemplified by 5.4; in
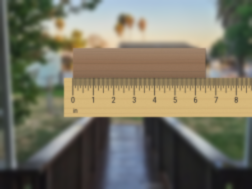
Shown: 6.5; in
